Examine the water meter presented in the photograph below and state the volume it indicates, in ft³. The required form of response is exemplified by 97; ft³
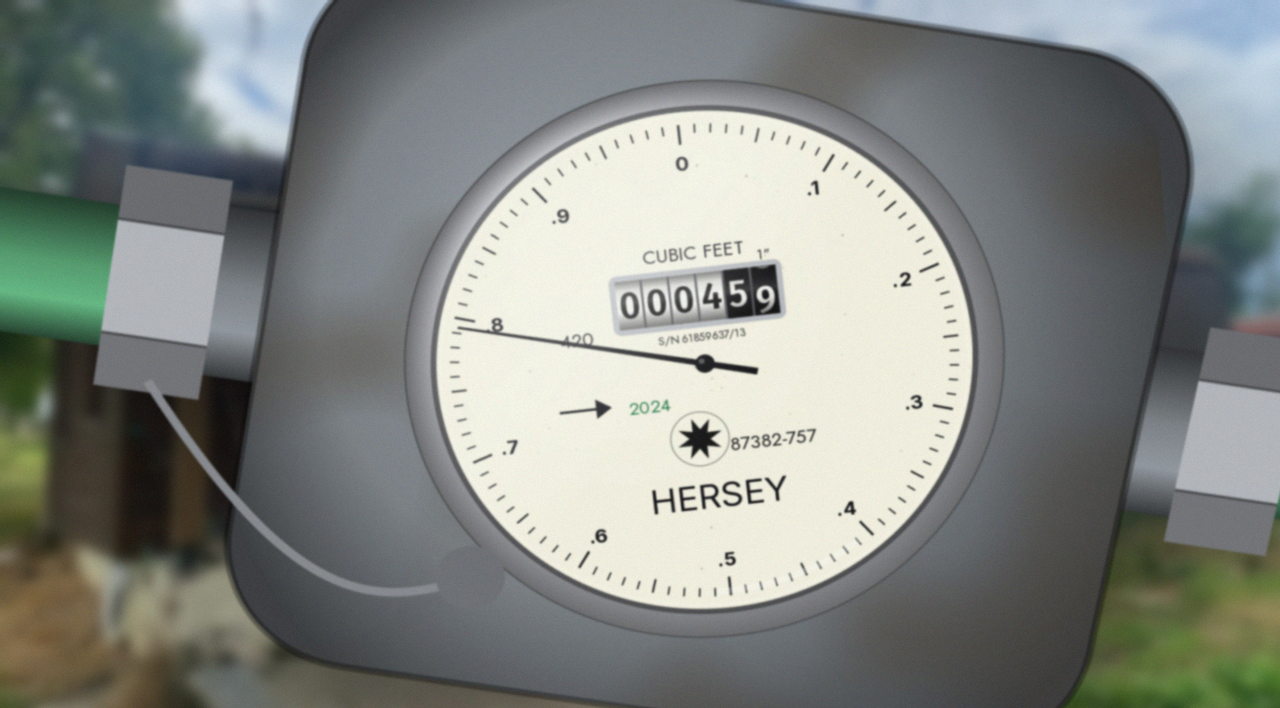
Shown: 458.79; ft³
